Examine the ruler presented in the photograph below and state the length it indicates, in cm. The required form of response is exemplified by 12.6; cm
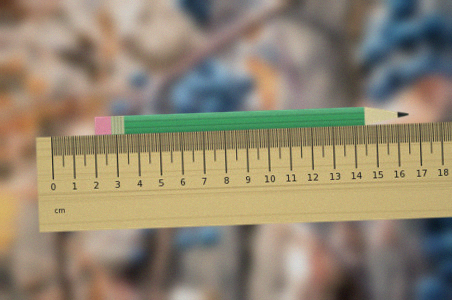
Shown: 14.5; cm
